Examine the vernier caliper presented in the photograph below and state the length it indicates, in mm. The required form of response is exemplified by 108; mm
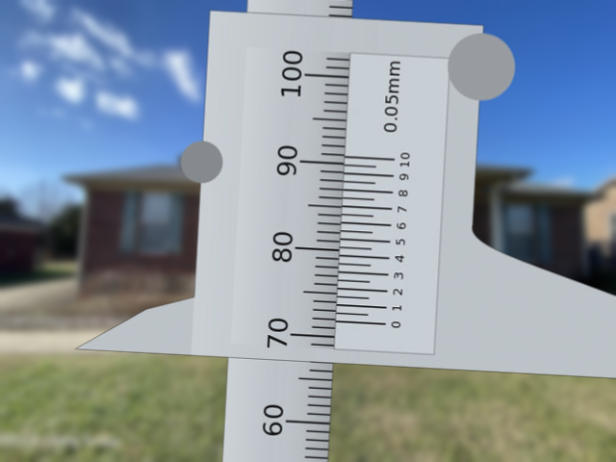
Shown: 71.8; mm
